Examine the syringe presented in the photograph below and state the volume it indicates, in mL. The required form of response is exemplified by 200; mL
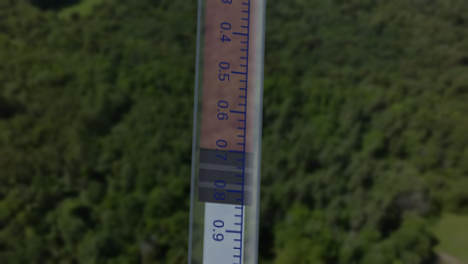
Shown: 0.7; mL
